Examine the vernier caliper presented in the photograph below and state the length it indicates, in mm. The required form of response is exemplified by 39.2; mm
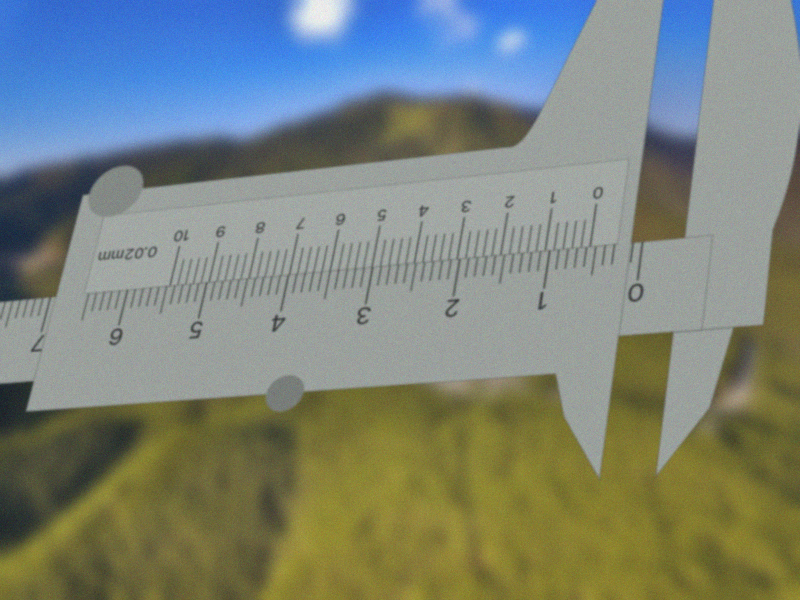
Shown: 5.6; mm
